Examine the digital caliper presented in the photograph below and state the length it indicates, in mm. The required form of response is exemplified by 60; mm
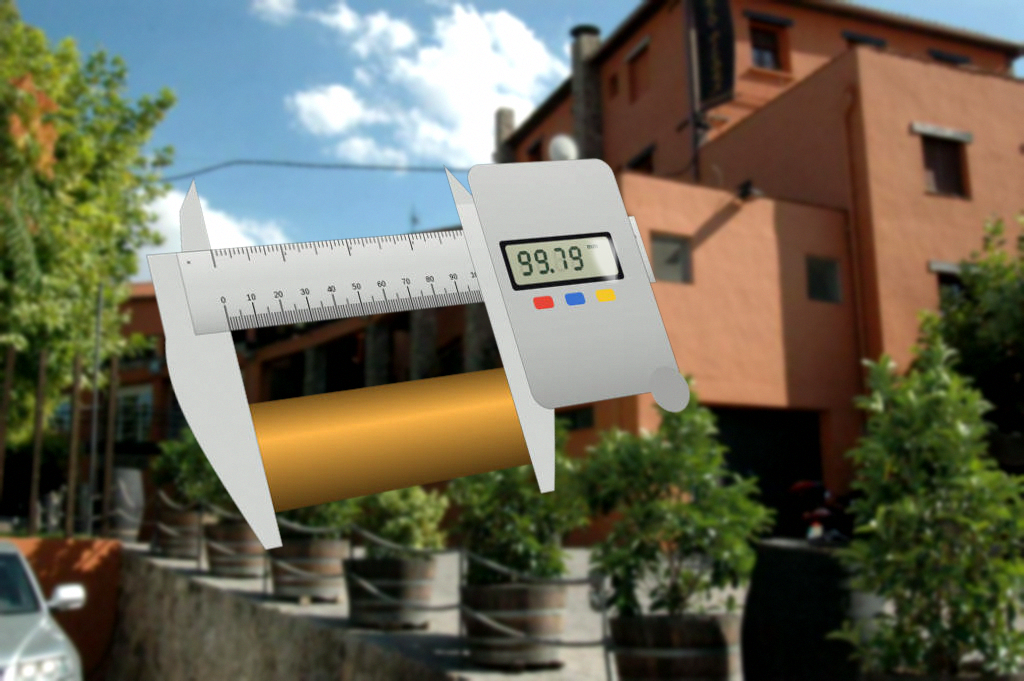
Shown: 99.79; mm
